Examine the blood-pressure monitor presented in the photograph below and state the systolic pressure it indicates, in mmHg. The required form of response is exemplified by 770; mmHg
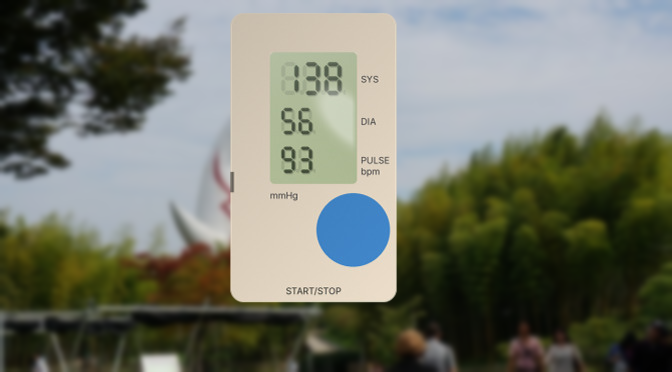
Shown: 138; mmHg
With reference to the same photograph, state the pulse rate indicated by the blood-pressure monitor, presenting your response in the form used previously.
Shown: 93; bpm
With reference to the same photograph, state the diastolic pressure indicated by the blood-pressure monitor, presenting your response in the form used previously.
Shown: 56; mmHg
